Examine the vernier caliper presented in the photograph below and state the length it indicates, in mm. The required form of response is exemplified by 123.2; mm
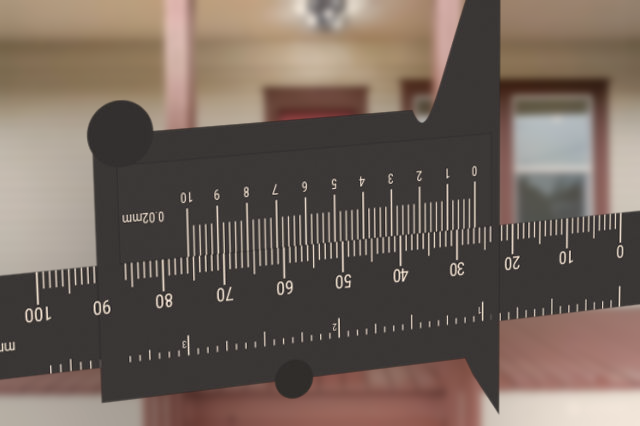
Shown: 26.8; mm
